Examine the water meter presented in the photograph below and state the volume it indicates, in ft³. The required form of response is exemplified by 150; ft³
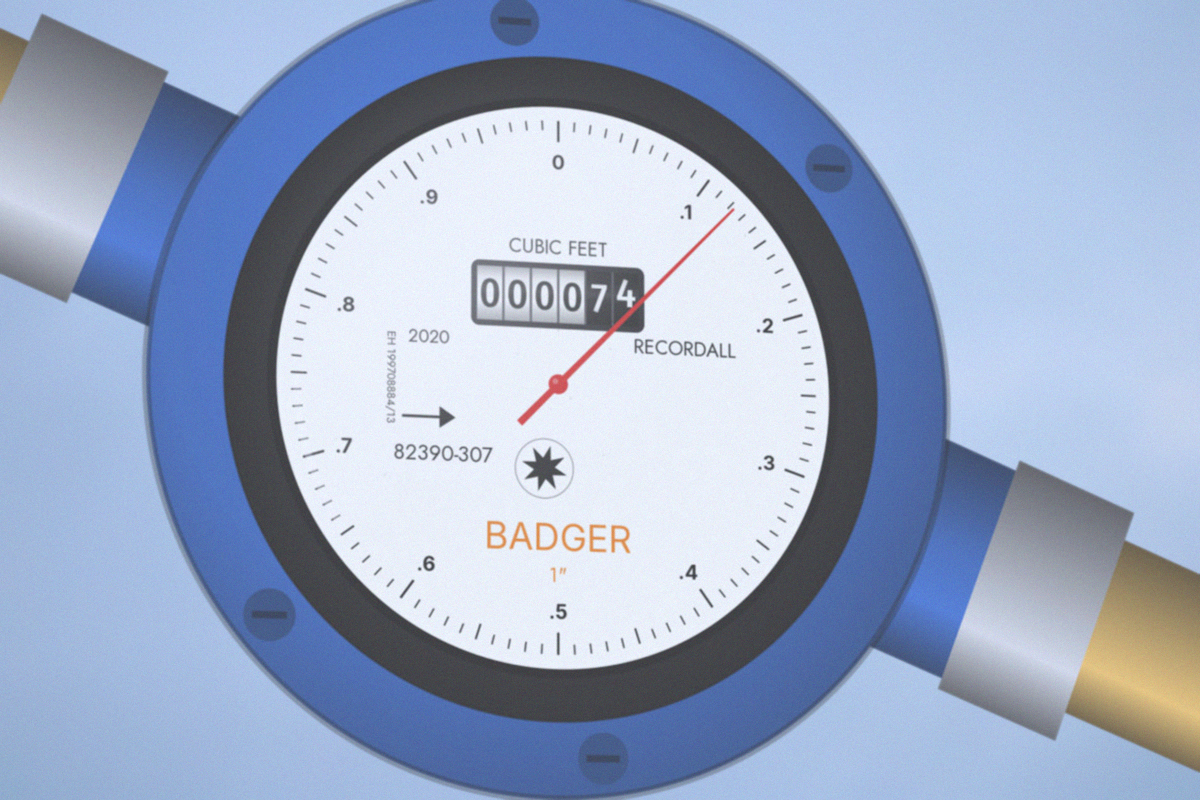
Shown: 74.12; ft³
